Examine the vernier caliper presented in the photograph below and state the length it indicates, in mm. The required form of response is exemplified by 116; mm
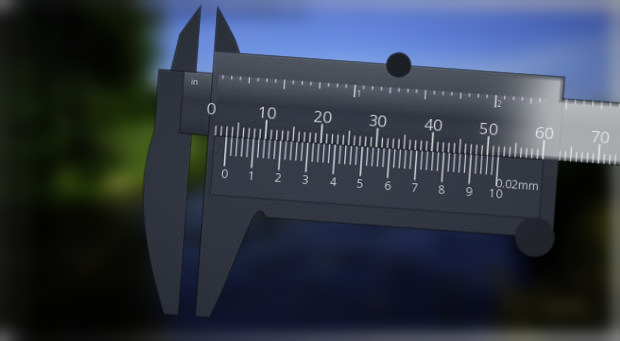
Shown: 3.0; mm
